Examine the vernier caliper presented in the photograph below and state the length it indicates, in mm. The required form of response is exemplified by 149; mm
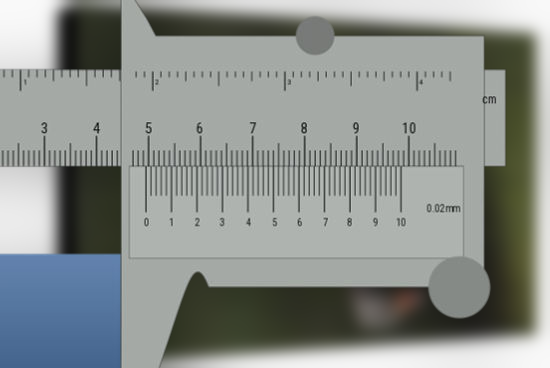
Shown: 49.5; mm
